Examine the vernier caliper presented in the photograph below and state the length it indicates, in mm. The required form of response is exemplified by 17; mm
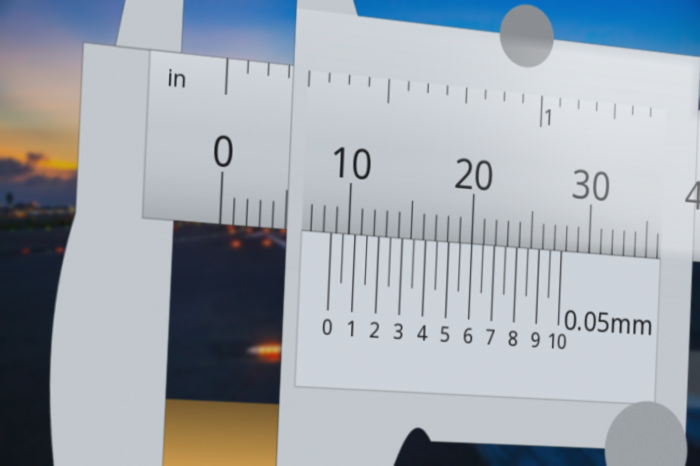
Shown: 8.6; mm
